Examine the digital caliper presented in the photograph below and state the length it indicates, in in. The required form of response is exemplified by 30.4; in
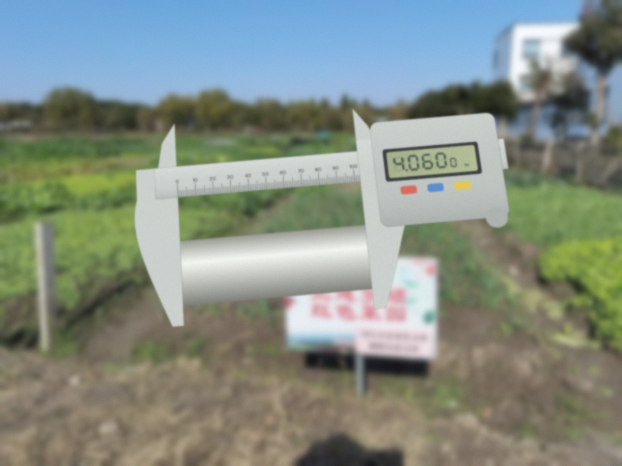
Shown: 4.0600; in
